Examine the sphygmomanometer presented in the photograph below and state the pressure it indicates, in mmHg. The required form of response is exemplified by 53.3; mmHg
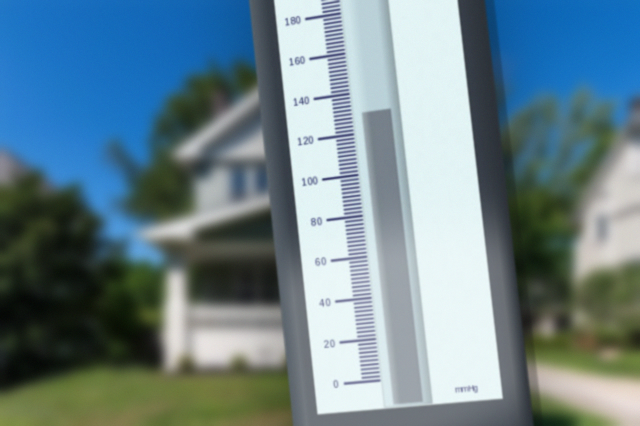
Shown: 130; mmHg
